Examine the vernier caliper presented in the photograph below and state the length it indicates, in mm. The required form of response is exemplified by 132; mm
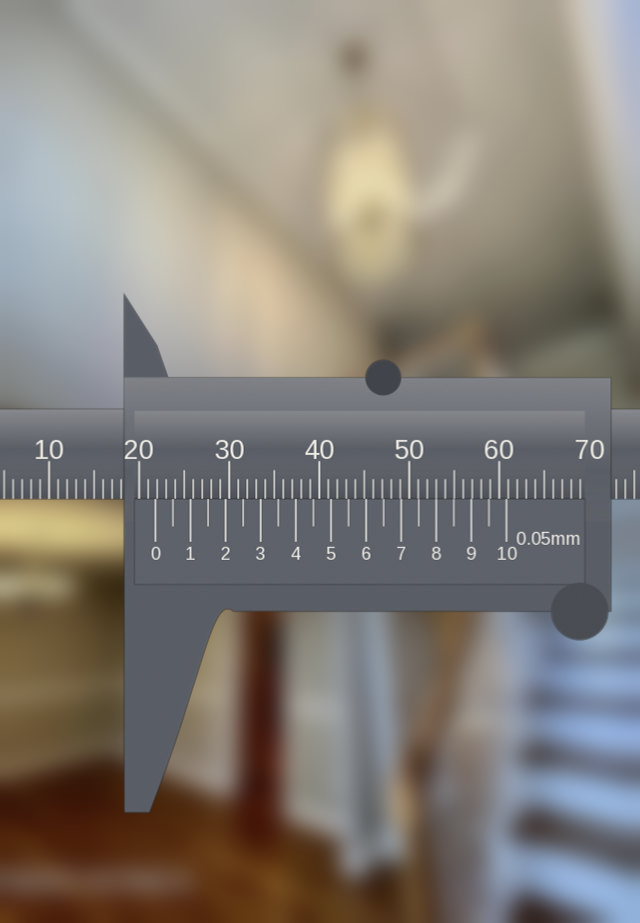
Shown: 21.8; mm
